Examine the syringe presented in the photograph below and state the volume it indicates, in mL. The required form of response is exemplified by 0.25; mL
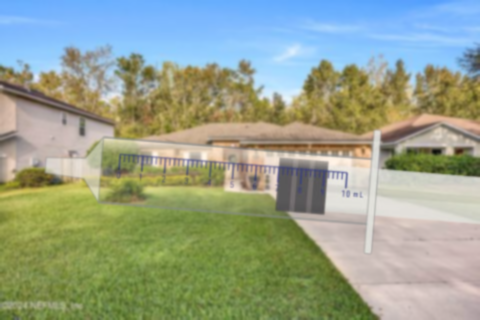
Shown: 7; mL
